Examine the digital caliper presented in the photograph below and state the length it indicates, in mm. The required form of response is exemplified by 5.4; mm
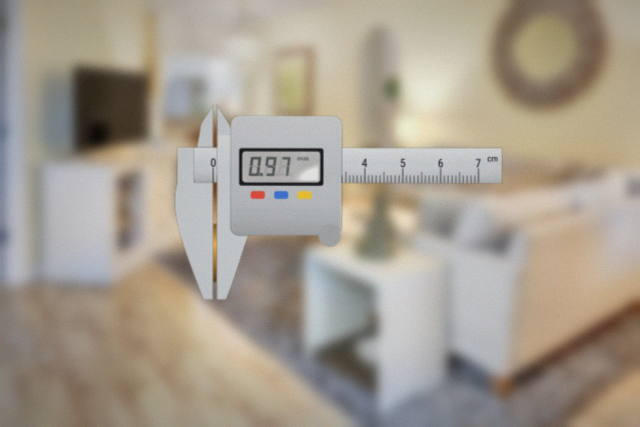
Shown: 0.97; mm
